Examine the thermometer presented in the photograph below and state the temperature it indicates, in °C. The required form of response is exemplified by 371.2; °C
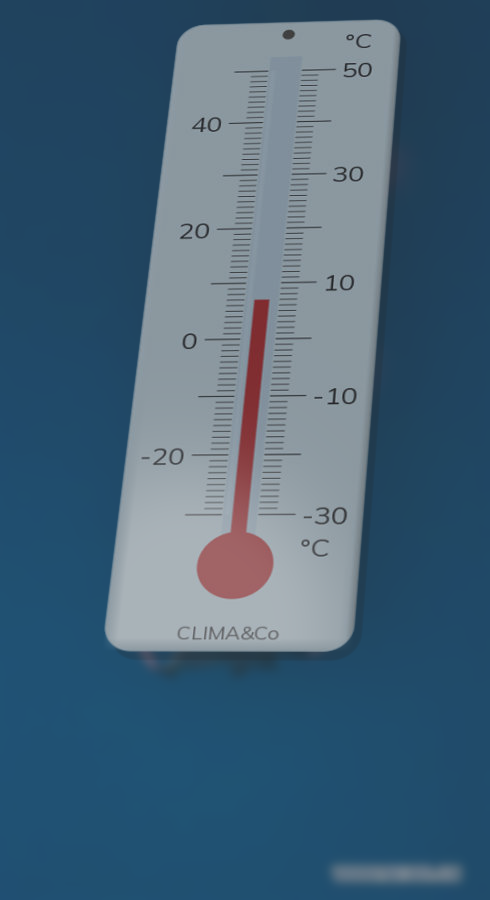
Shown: 7; °C
